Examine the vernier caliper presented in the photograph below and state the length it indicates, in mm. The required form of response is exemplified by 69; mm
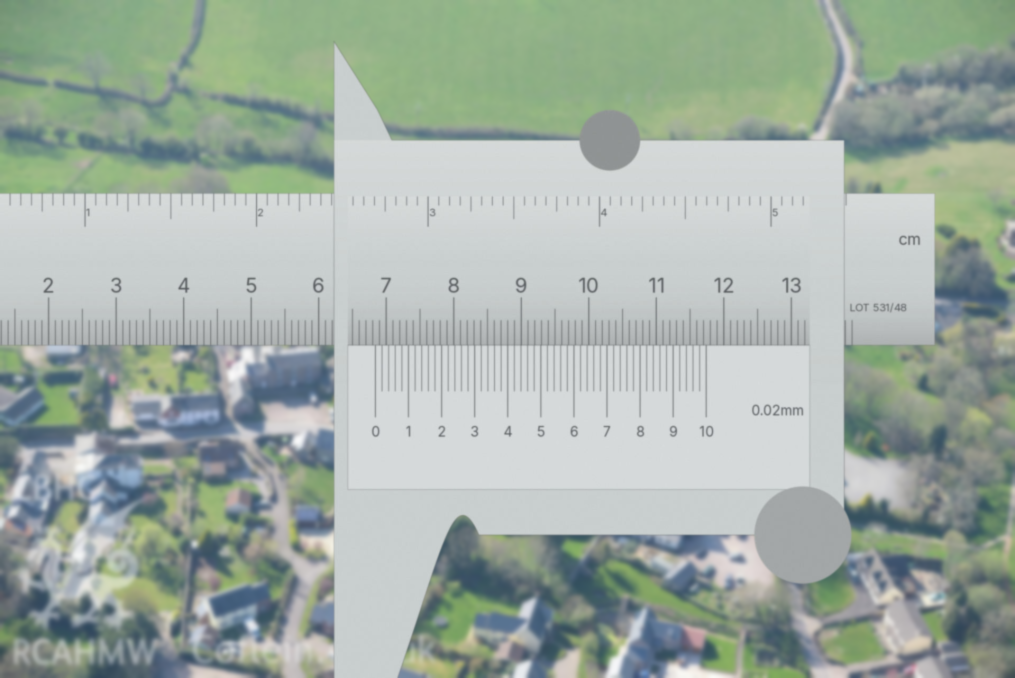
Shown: 68.4; mm
